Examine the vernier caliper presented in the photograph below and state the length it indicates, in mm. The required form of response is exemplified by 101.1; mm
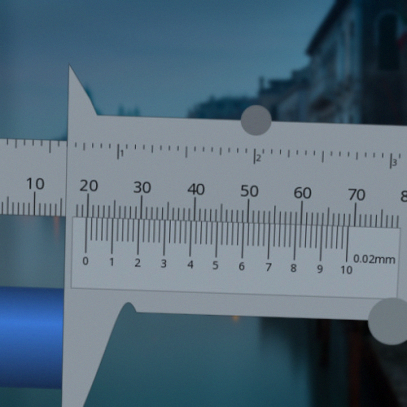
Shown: 19.8; mm
